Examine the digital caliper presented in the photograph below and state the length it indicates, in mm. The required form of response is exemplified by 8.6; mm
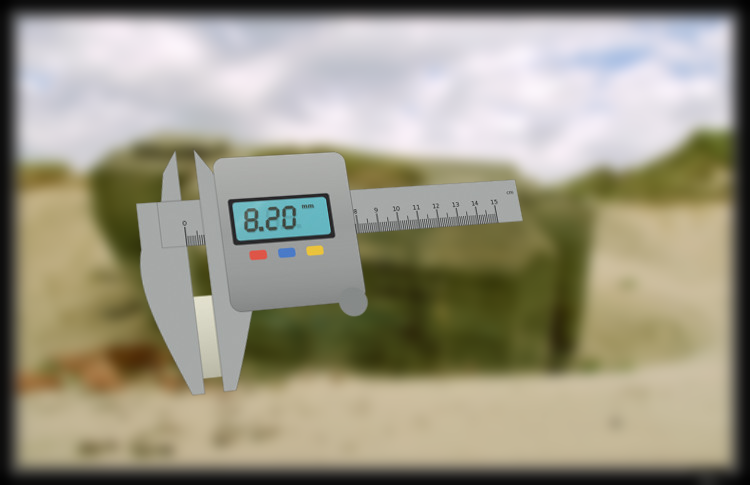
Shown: 8.20; mm
